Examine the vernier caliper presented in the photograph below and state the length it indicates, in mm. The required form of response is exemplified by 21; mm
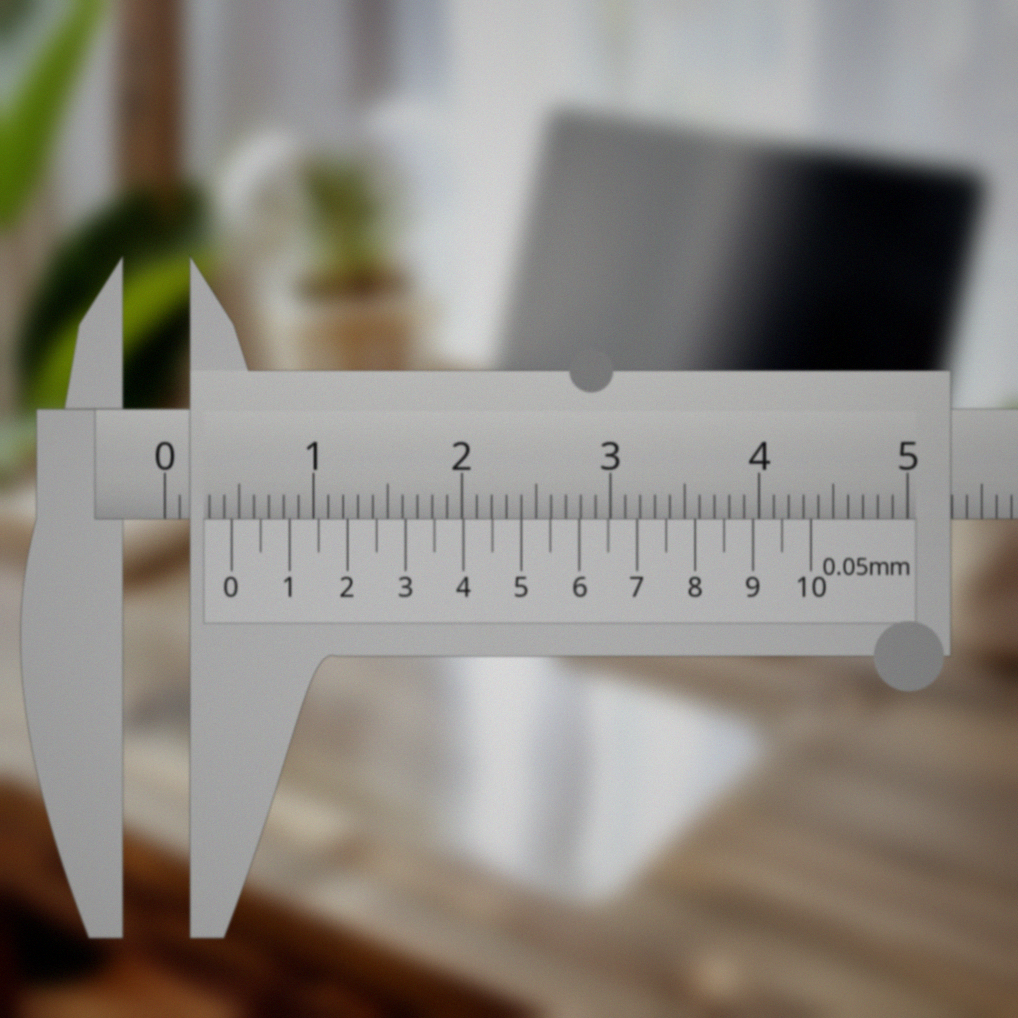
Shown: 4.5; mm
